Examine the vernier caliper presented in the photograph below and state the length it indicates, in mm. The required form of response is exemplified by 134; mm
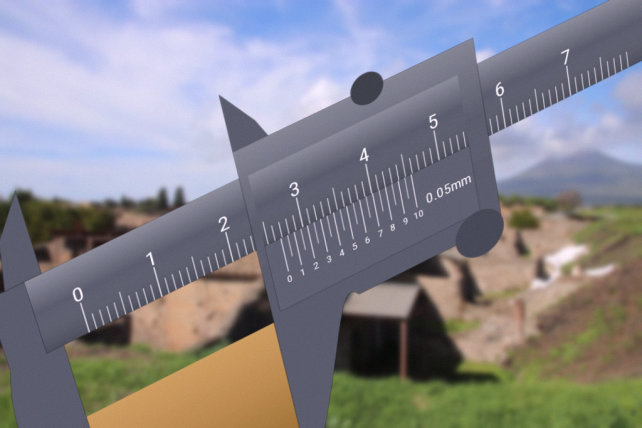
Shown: 26.8; mm
